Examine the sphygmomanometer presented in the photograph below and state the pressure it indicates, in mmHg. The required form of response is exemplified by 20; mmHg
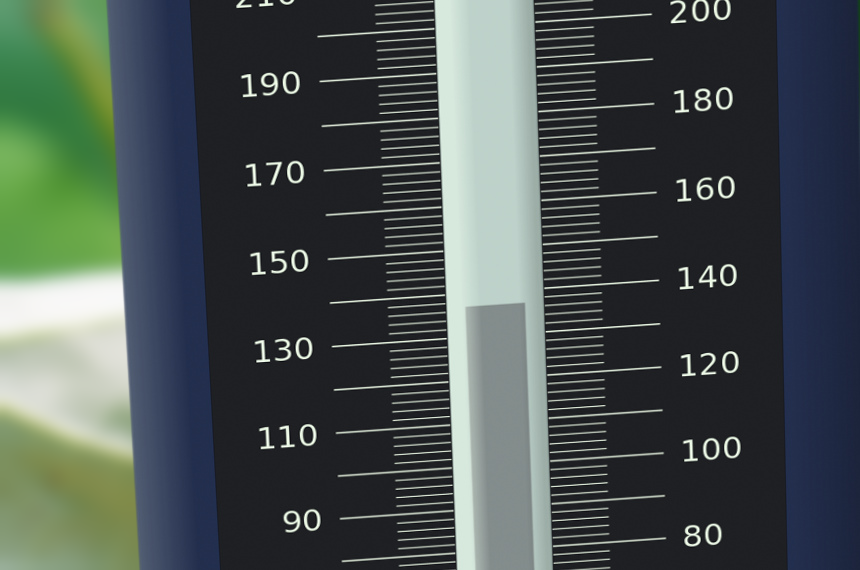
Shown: 137; mmHg
